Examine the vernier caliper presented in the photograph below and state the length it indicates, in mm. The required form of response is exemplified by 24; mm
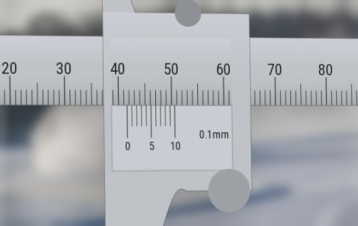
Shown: 41.6; mm
